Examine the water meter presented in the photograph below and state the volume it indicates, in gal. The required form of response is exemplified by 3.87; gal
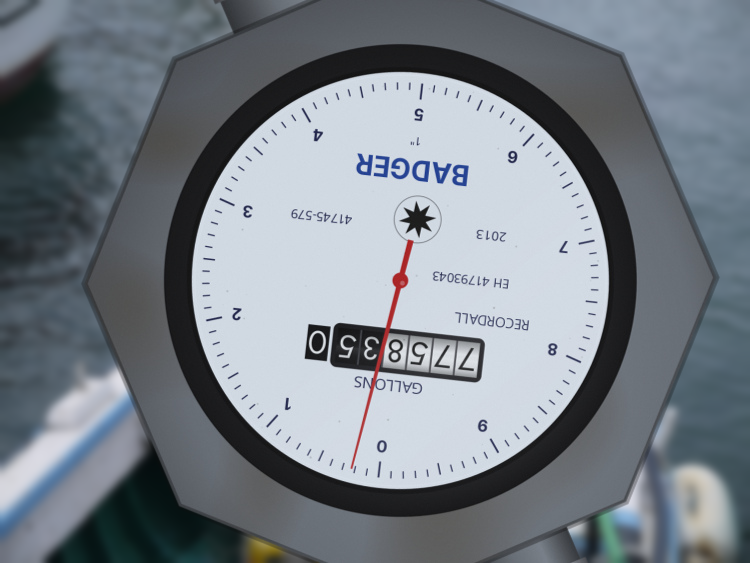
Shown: 7758350.2; gal
